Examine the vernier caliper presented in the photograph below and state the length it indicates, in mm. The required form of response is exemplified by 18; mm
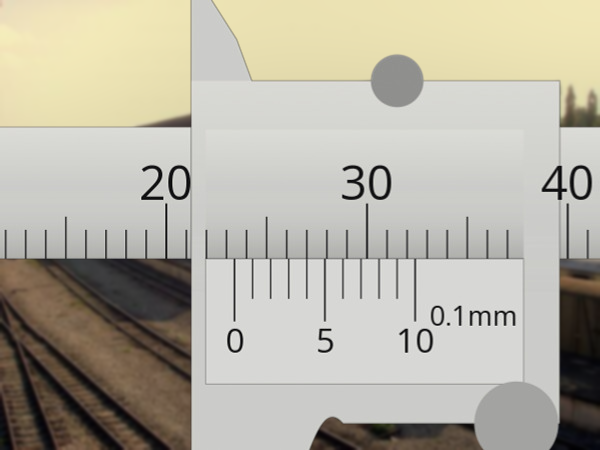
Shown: 23.4; mm
